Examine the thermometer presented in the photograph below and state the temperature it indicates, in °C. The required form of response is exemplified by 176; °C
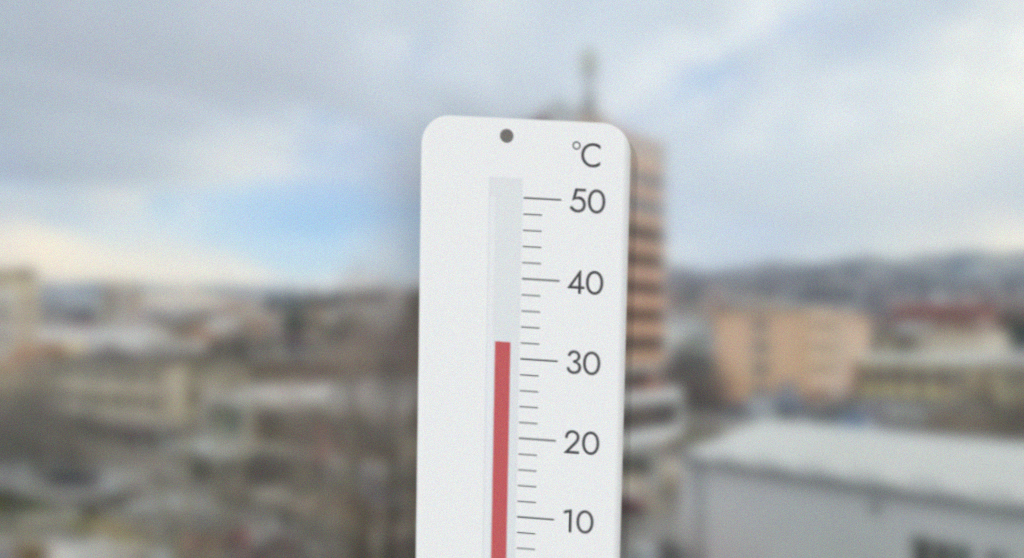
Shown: 32; °C
